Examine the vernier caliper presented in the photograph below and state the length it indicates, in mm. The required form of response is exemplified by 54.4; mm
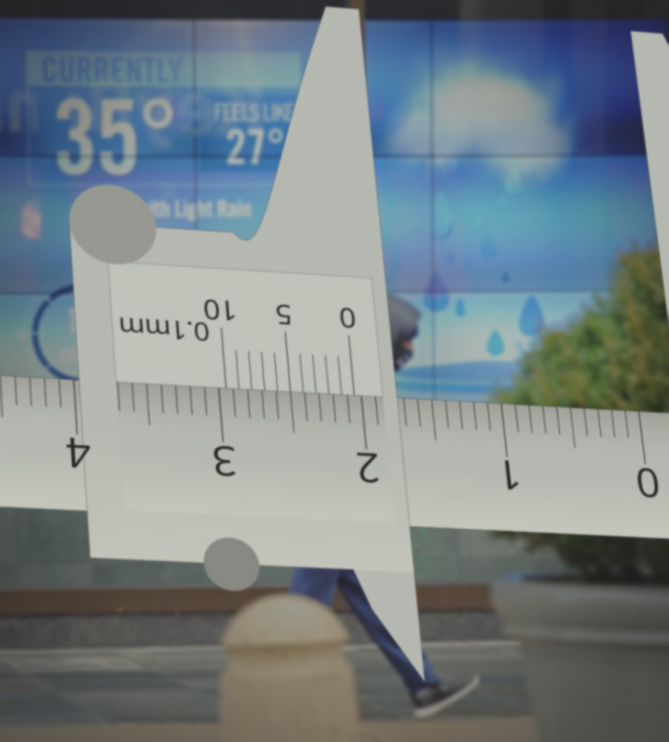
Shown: 20.5; mm
